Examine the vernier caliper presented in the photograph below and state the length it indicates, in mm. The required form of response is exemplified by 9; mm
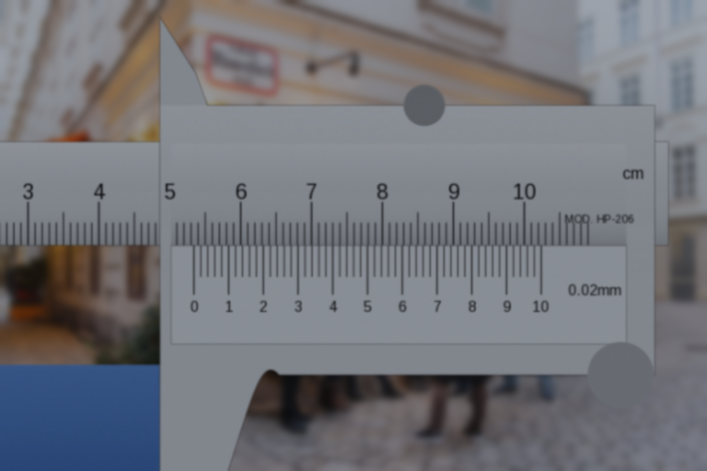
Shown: 53.4; mm
